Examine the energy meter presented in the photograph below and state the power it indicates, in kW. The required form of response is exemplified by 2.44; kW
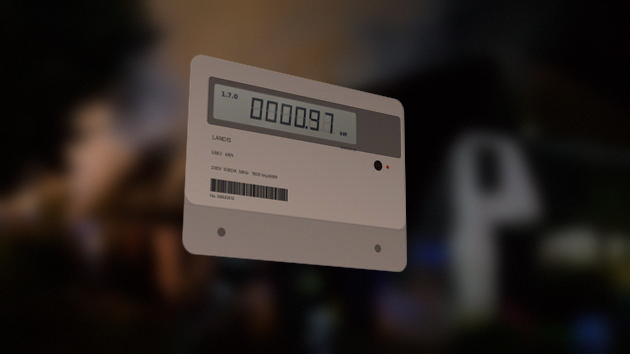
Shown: 0.97; kW
